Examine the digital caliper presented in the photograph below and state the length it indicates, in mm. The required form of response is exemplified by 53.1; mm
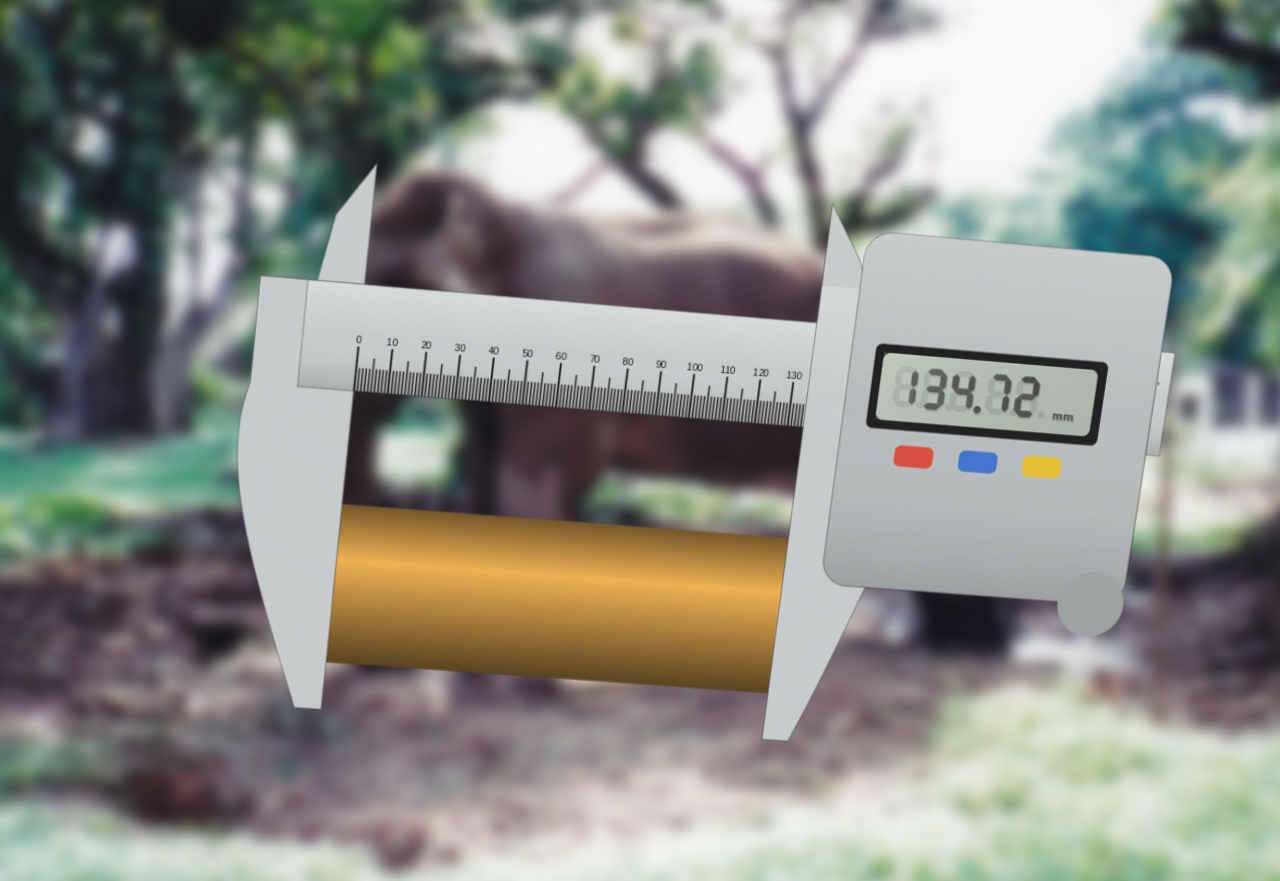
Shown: 134.72; mm
